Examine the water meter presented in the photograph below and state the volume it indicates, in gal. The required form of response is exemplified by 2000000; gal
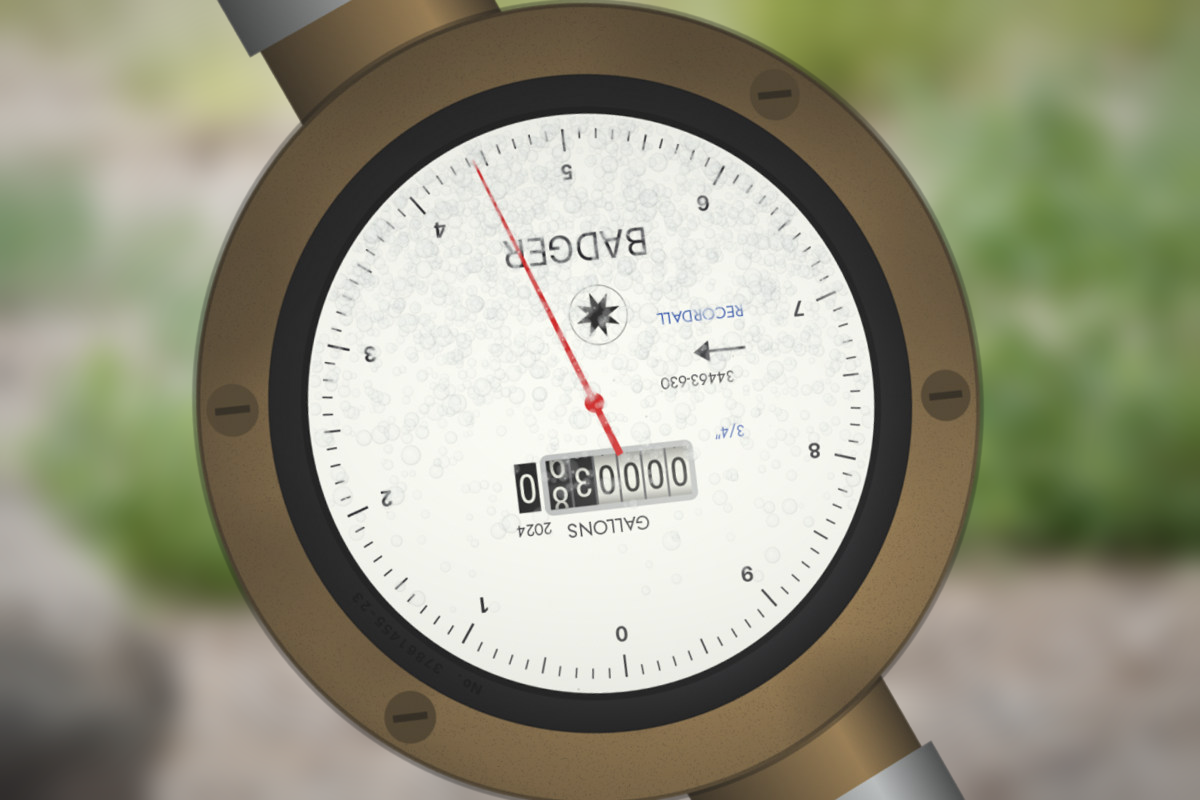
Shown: 384.4; gal
